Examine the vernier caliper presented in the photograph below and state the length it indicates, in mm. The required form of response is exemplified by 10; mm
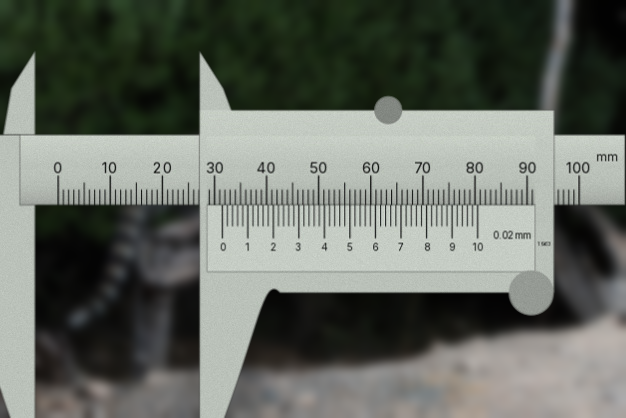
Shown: 31.5; mm
